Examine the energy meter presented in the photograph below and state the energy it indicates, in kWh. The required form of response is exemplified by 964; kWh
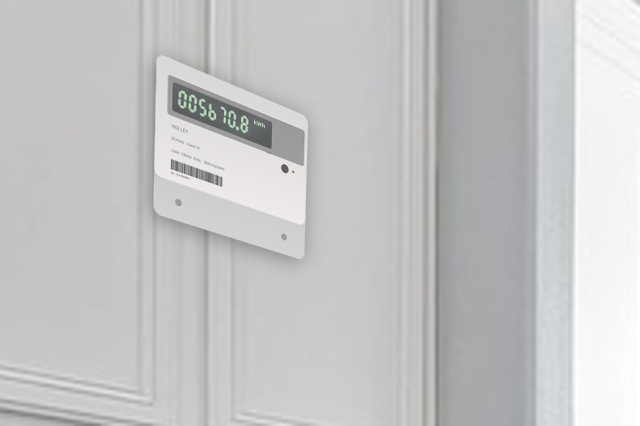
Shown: 5670.8; kWh
